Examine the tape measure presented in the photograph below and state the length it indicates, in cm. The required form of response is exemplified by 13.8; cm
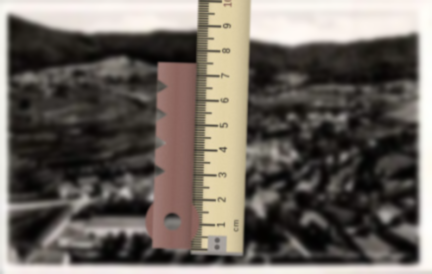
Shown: 7.5; cm
